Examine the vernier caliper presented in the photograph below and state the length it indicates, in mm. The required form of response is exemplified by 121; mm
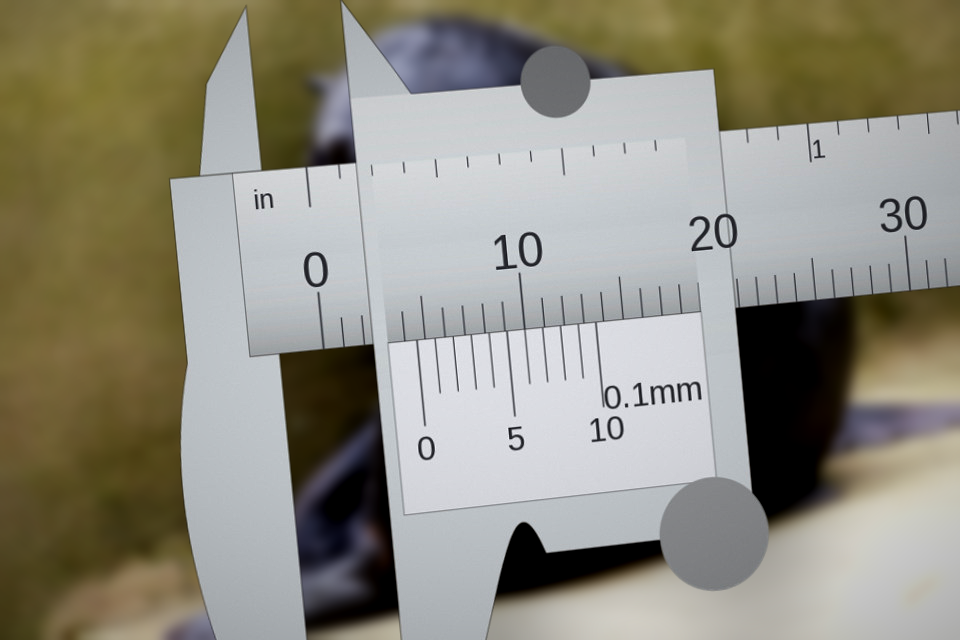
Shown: 4.6; mm
